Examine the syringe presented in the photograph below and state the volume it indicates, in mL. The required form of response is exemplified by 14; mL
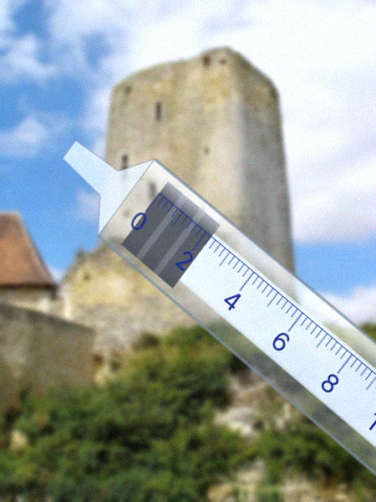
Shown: 0; mL
